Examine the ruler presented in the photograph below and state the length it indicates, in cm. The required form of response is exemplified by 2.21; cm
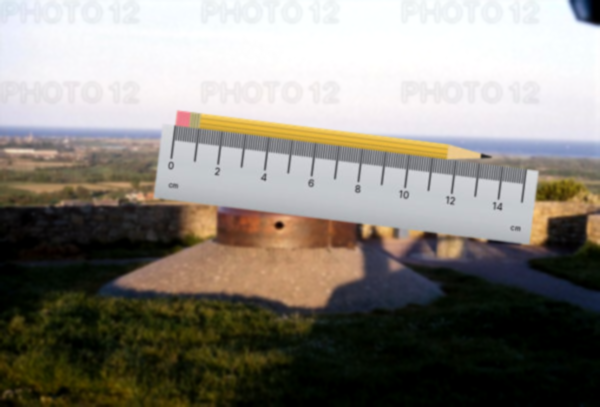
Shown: 13.5; cm
